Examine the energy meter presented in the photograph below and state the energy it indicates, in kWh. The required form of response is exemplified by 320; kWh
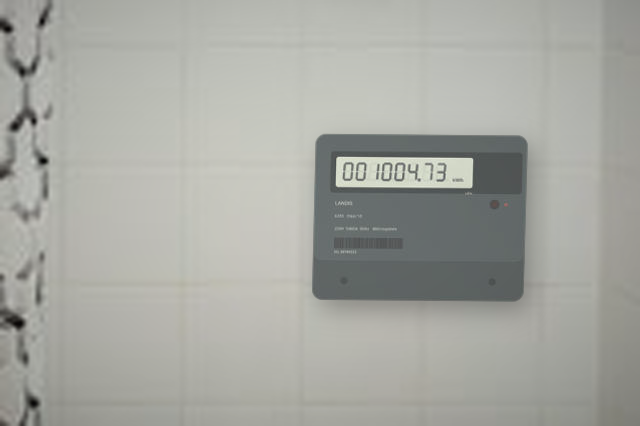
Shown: 1004.73; kWh
